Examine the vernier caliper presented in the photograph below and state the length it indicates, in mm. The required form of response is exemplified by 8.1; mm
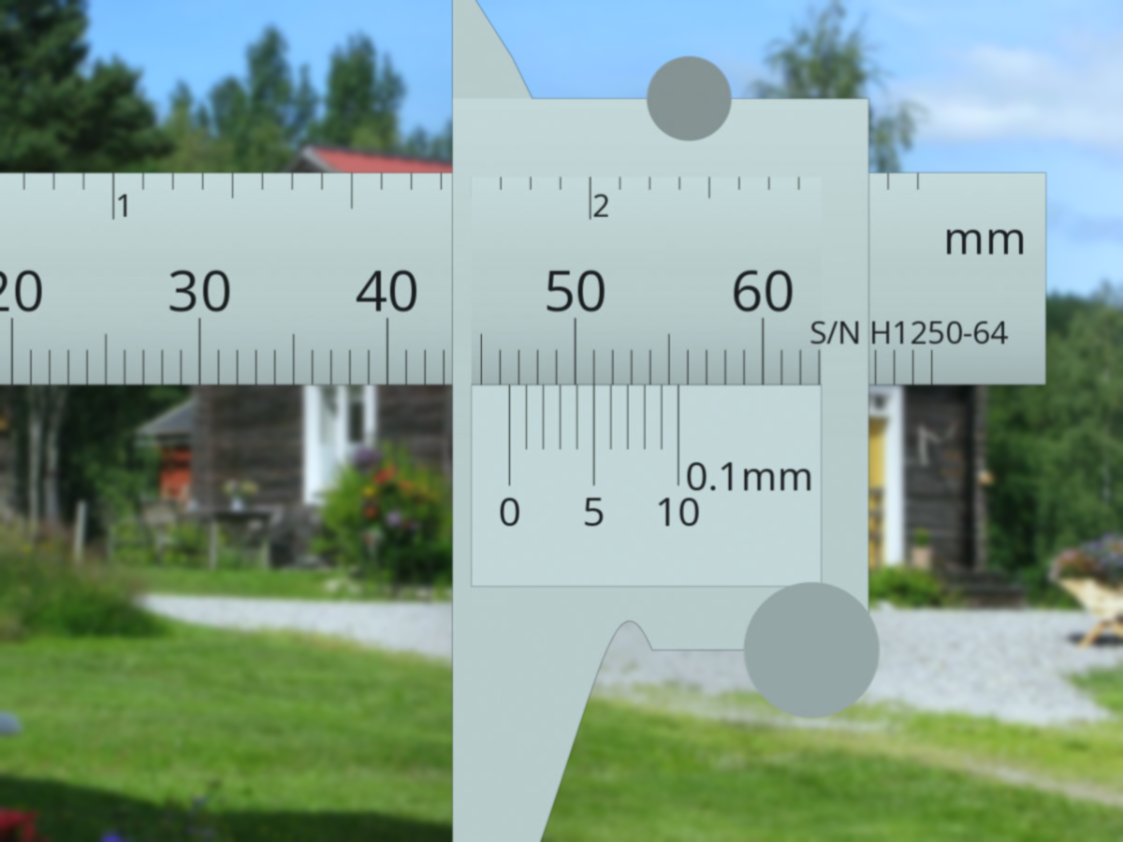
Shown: 46.5; mm
